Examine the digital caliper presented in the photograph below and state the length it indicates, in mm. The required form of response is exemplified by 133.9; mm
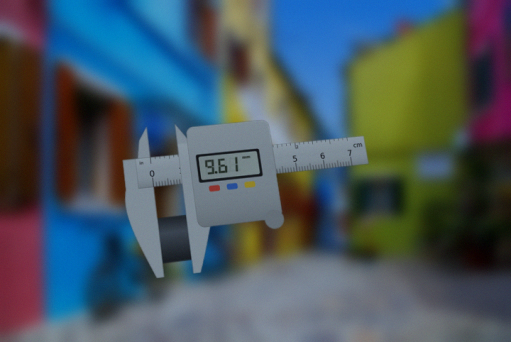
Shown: 9.61; mm
